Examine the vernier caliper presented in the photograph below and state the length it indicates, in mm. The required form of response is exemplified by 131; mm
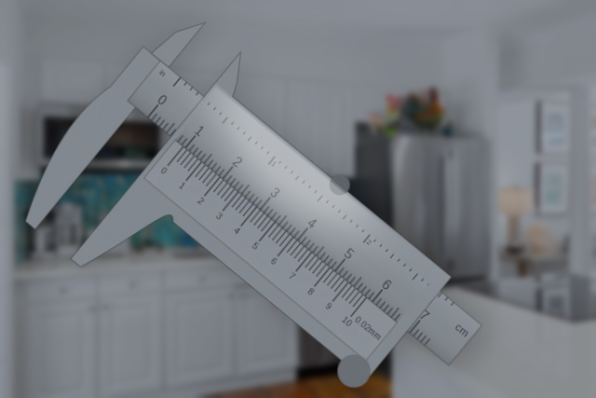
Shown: 9.5; mm
